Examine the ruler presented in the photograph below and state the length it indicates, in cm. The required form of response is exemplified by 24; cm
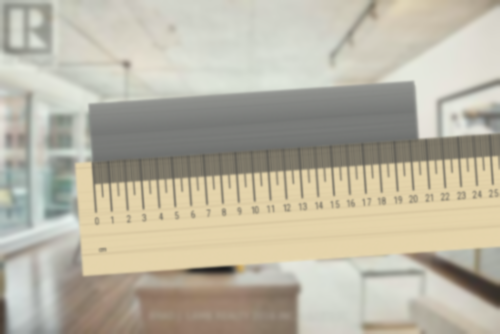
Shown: 20.5; cm
